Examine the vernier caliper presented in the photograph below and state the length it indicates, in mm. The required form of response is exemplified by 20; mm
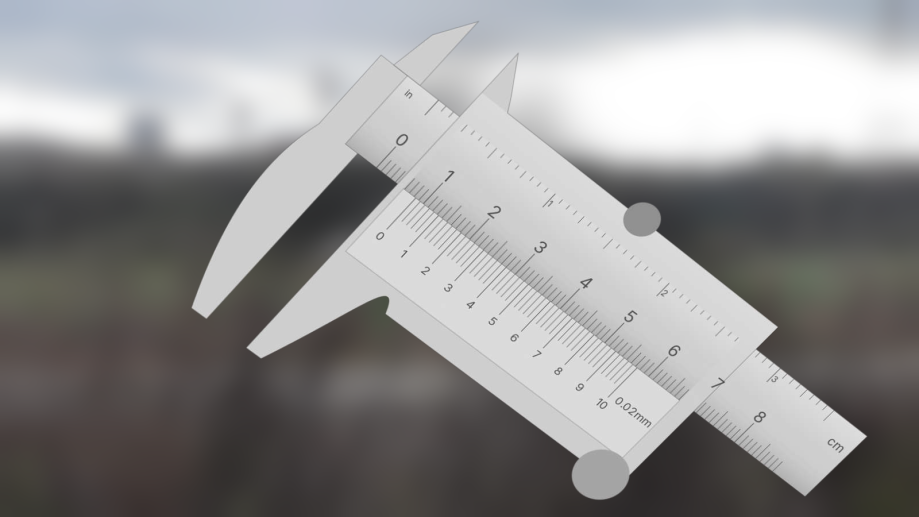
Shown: 8.4; mm
